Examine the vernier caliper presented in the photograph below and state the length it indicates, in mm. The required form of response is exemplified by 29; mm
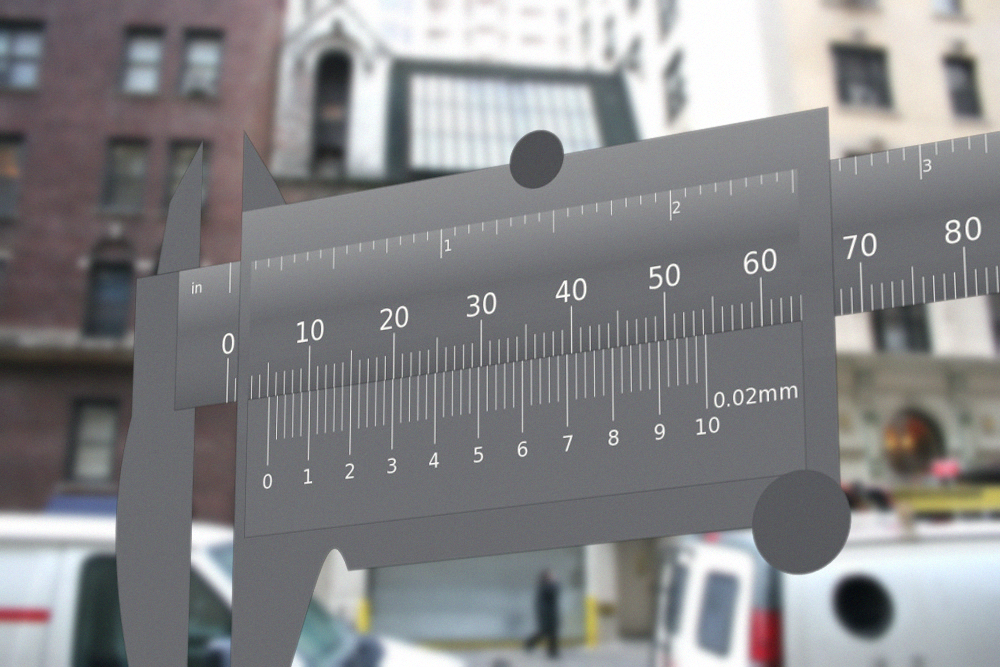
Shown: 5.2; mm
